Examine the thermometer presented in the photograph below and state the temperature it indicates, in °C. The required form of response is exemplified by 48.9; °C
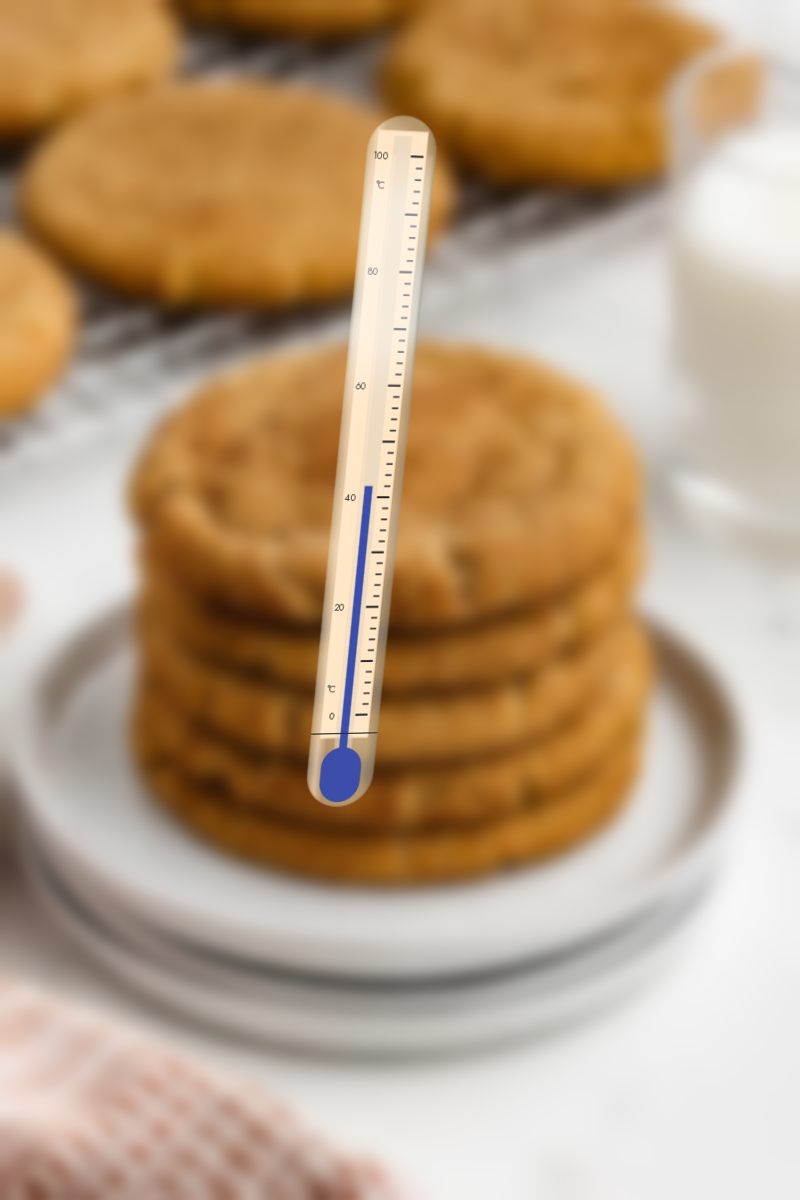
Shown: 42; °C
